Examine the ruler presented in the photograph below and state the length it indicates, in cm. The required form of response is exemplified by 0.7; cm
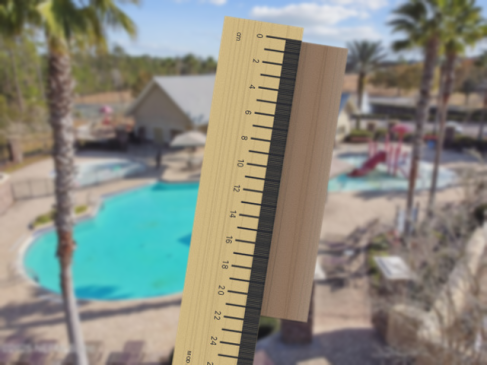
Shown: 21.5; cm
